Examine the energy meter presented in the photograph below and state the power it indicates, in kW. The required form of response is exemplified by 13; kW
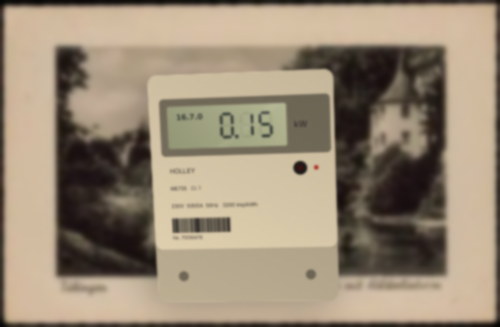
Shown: 0.15; kW
